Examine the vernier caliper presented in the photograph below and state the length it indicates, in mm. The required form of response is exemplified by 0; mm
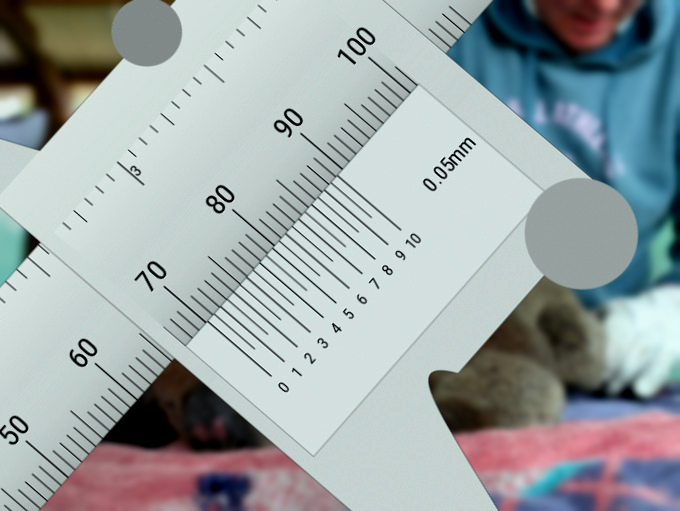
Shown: 70.2; mm
